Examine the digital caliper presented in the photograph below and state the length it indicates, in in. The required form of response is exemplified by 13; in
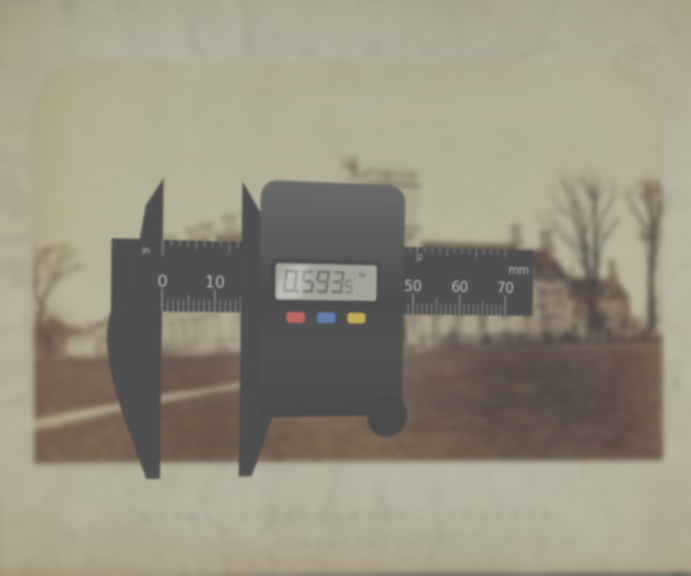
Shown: 0.5935; in
